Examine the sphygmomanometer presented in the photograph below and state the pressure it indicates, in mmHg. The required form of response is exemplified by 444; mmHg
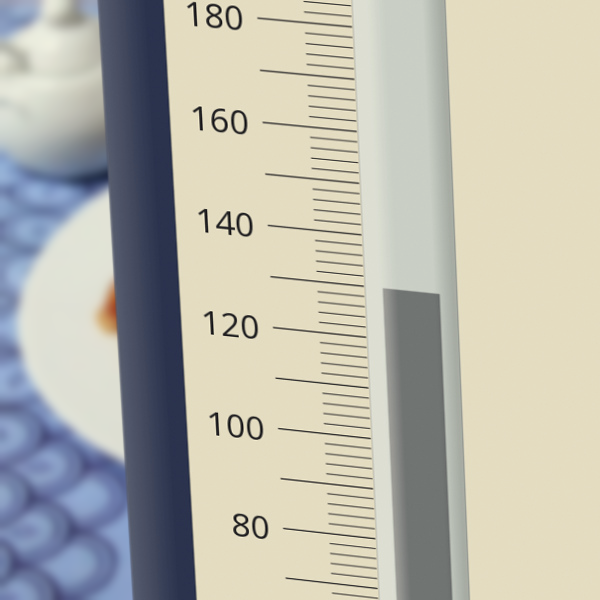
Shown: 130; mmHg
